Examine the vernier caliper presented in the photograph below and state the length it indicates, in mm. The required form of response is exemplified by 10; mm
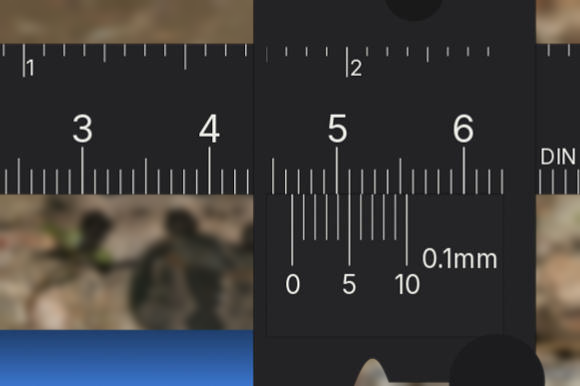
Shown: 46.5; mm
